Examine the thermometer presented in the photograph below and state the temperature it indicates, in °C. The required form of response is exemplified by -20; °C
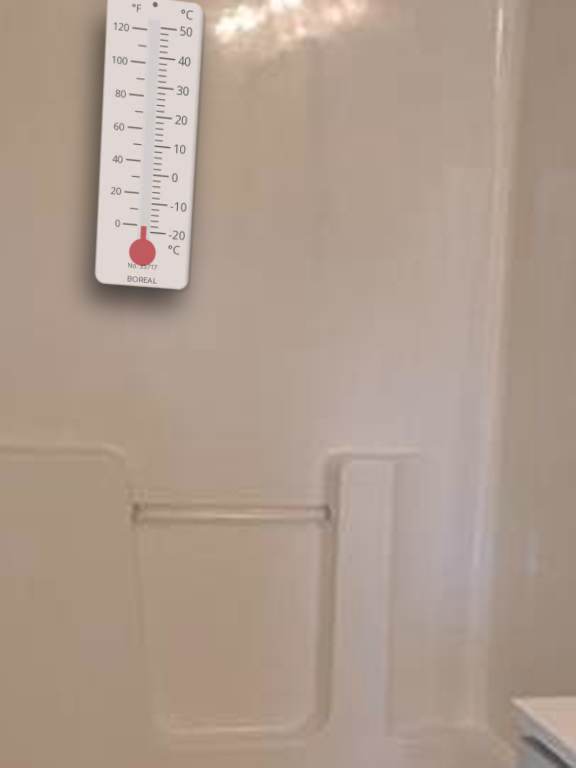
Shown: -18; °C
